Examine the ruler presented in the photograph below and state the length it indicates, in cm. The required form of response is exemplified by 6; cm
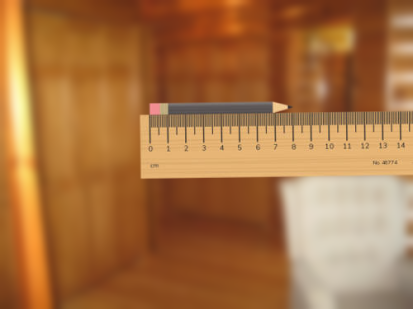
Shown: 8; cm
